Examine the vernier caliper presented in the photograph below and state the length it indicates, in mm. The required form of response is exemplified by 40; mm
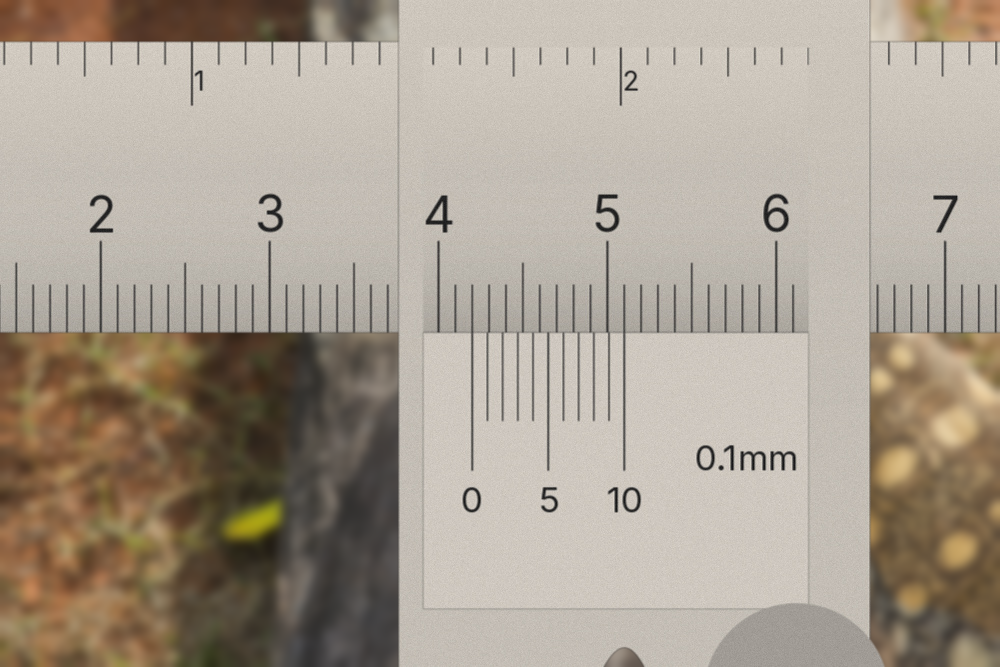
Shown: 42.0; mm
